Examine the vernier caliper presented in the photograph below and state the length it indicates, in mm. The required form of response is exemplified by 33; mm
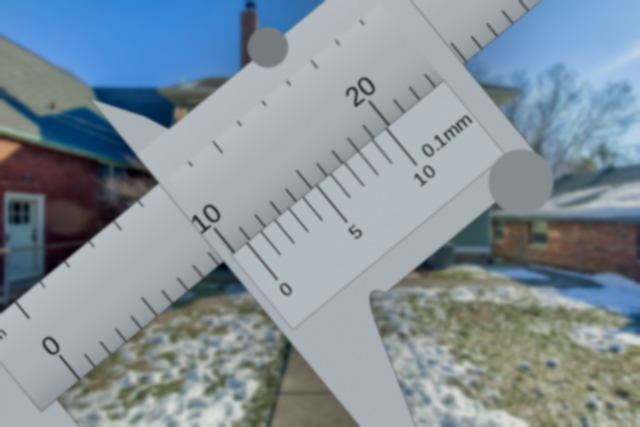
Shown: 10.8; mm
